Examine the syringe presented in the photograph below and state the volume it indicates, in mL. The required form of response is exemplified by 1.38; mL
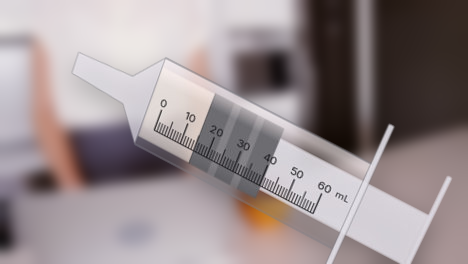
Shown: 15; mL
